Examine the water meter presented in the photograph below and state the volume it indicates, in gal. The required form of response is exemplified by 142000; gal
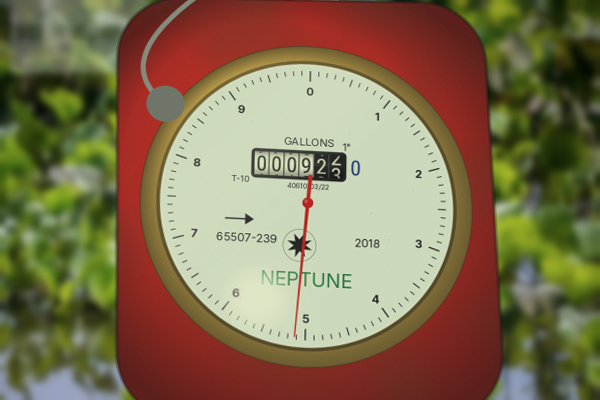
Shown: 9225.1; gal
